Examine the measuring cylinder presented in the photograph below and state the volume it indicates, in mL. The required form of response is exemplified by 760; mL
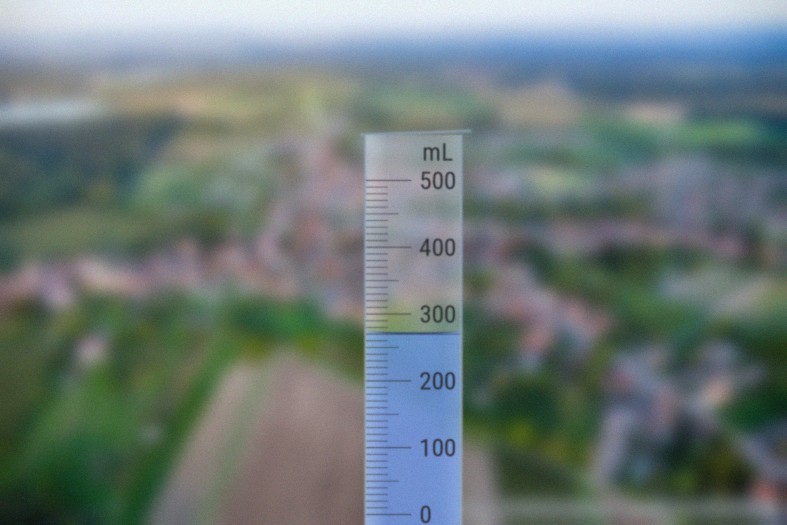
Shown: 270; mL
